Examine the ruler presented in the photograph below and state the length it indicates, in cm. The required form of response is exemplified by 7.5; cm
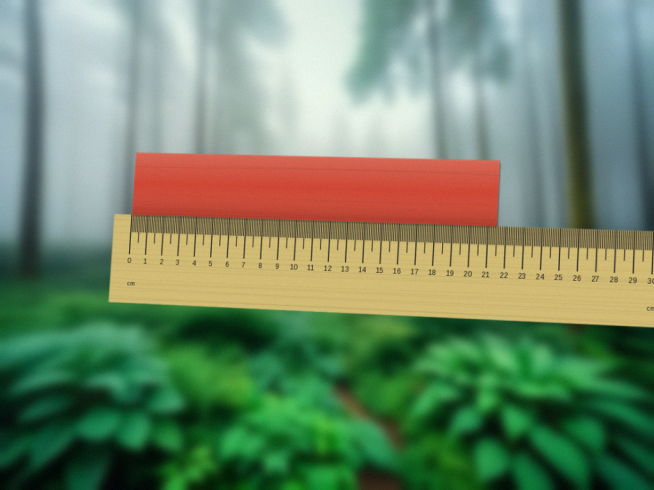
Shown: 21.5; cm
